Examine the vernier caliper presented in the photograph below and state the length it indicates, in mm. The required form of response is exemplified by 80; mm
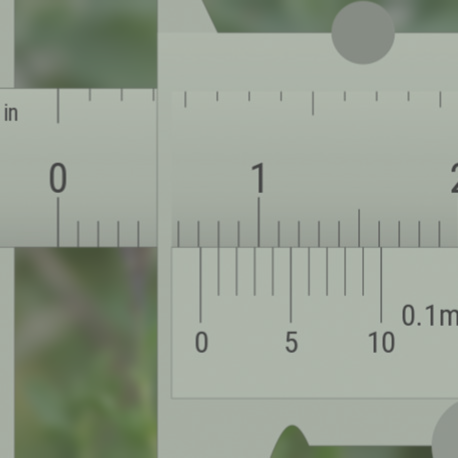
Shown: 7.1; mm
